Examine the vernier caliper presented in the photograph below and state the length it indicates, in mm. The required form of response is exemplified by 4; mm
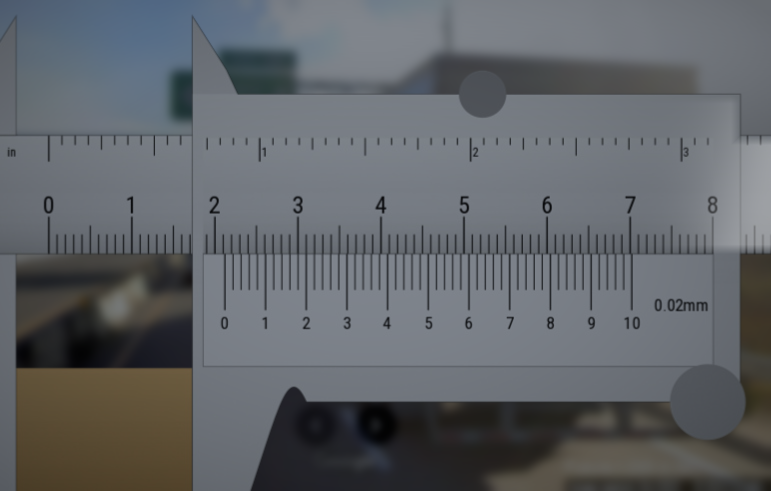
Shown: 21.2; mm
